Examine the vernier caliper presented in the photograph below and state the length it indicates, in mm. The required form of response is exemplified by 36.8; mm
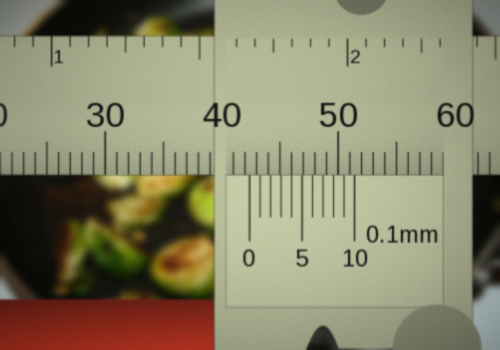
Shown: 42.4; mm
